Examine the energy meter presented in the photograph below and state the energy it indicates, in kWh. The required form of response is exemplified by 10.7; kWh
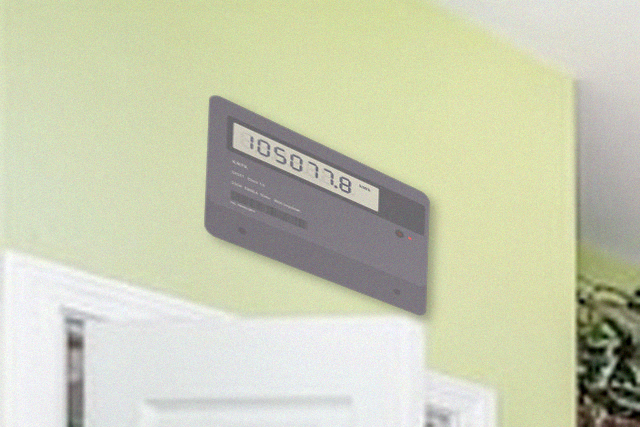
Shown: 105077.8; kWh
